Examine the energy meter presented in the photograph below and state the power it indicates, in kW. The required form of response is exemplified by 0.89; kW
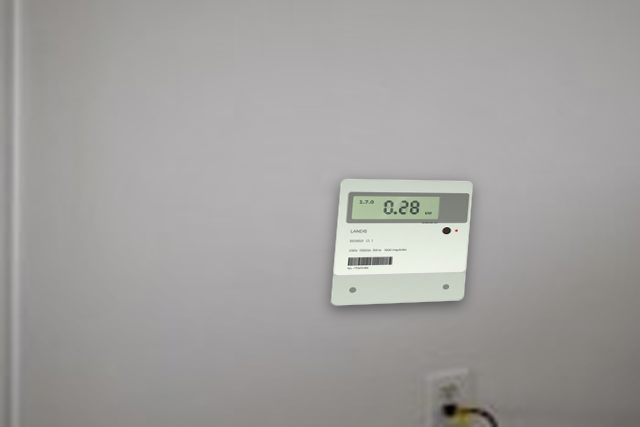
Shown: 0.28; kW
